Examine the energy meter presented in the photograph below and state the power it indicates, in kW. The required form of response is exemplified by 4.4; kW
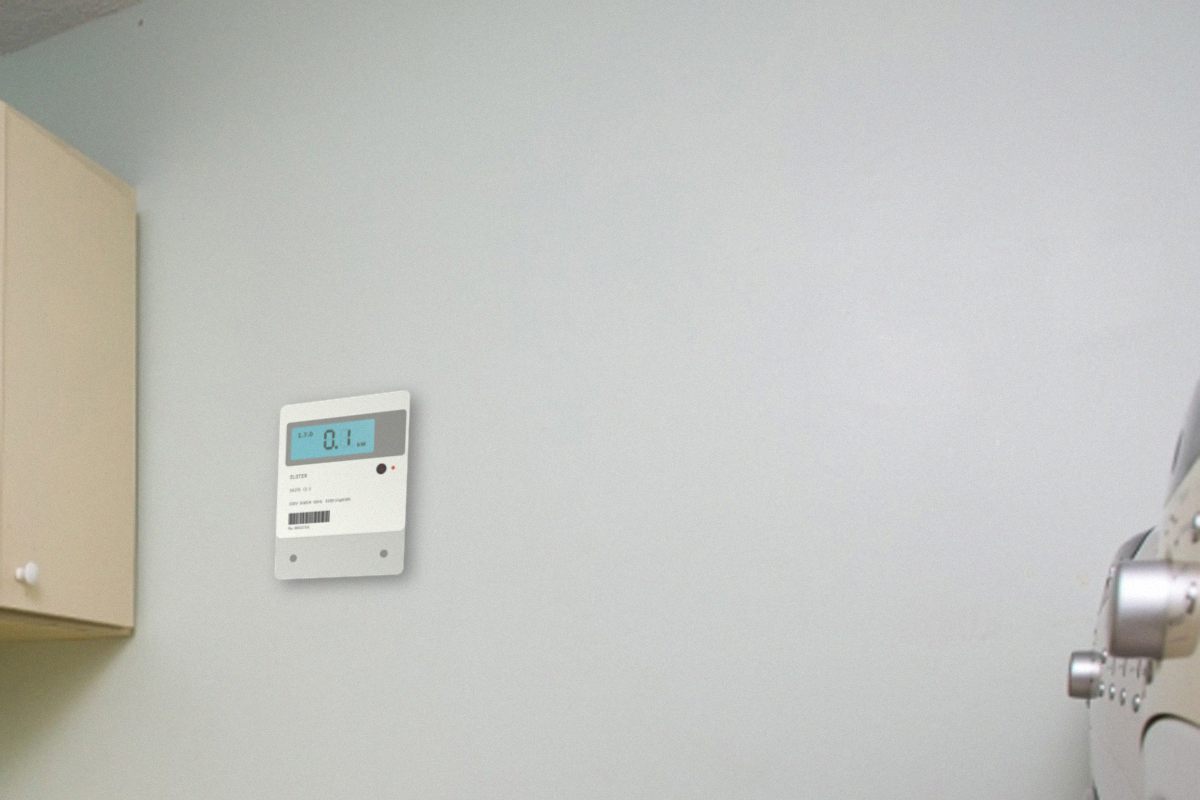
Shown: 0.1; kW
